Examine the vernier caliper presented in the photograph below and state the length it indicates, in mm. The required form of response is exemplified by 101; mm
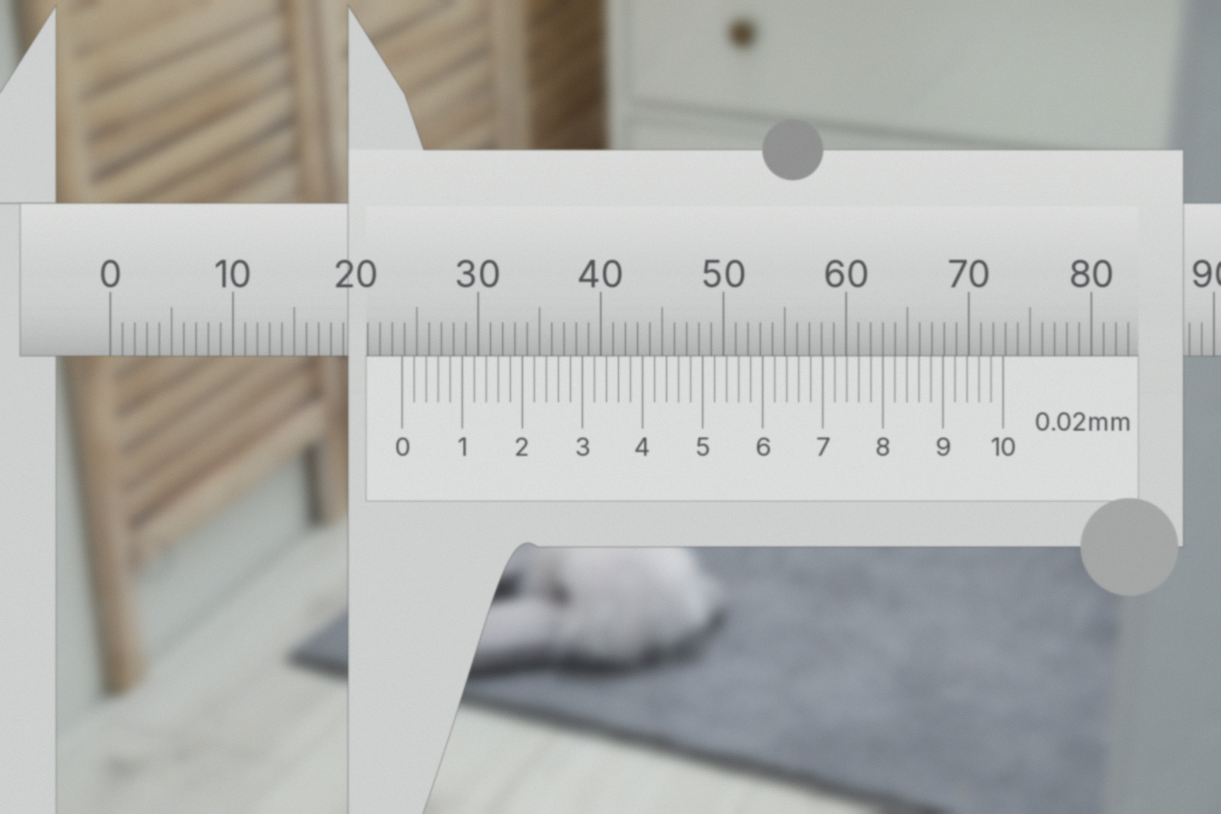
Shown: 23.8; mm
